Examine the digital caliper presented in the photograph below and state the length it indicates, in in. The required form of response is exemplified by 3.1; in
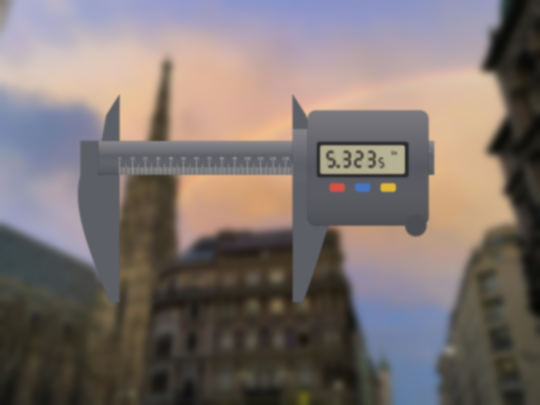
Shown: 5.3235; in
